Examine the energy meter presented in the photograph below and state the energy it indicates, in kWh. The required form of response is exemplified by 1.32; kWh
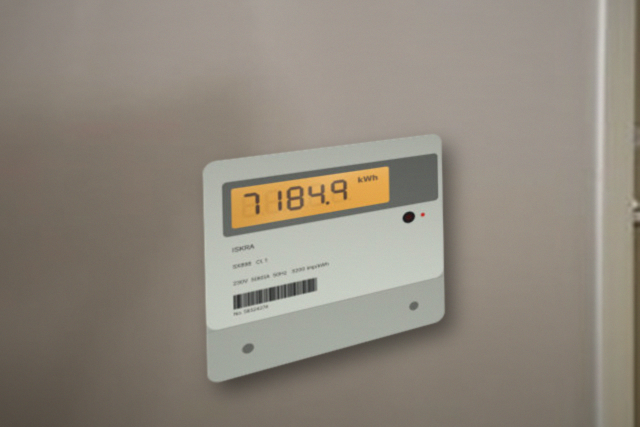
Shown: 7184.9; kWh
